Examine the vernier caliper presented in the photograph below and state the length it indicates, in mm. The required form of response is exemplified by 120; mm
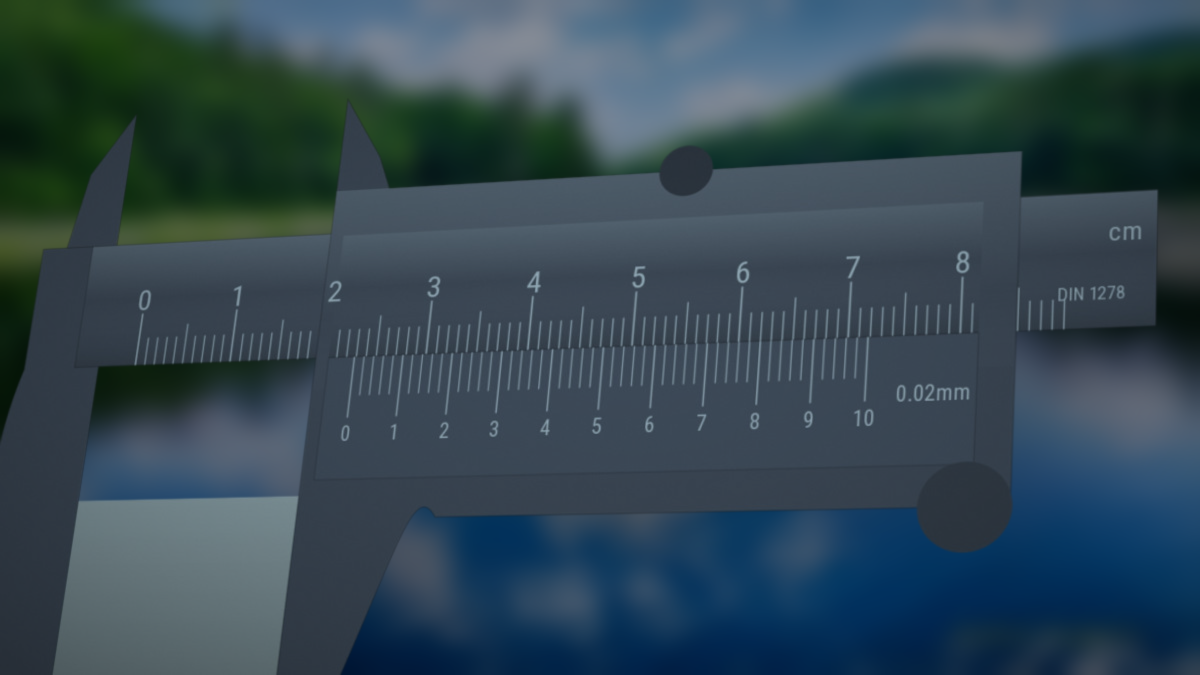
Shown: 22.8; mm
